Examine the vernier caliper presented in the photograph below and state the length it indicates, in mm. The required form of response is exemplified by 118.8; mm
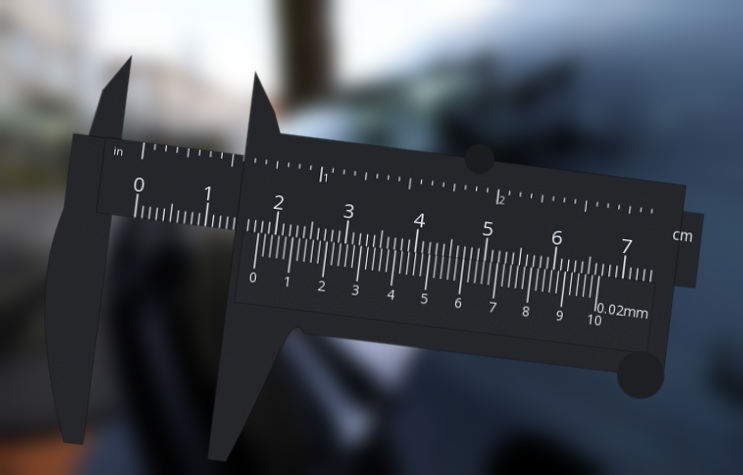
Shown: 17.6; mm
